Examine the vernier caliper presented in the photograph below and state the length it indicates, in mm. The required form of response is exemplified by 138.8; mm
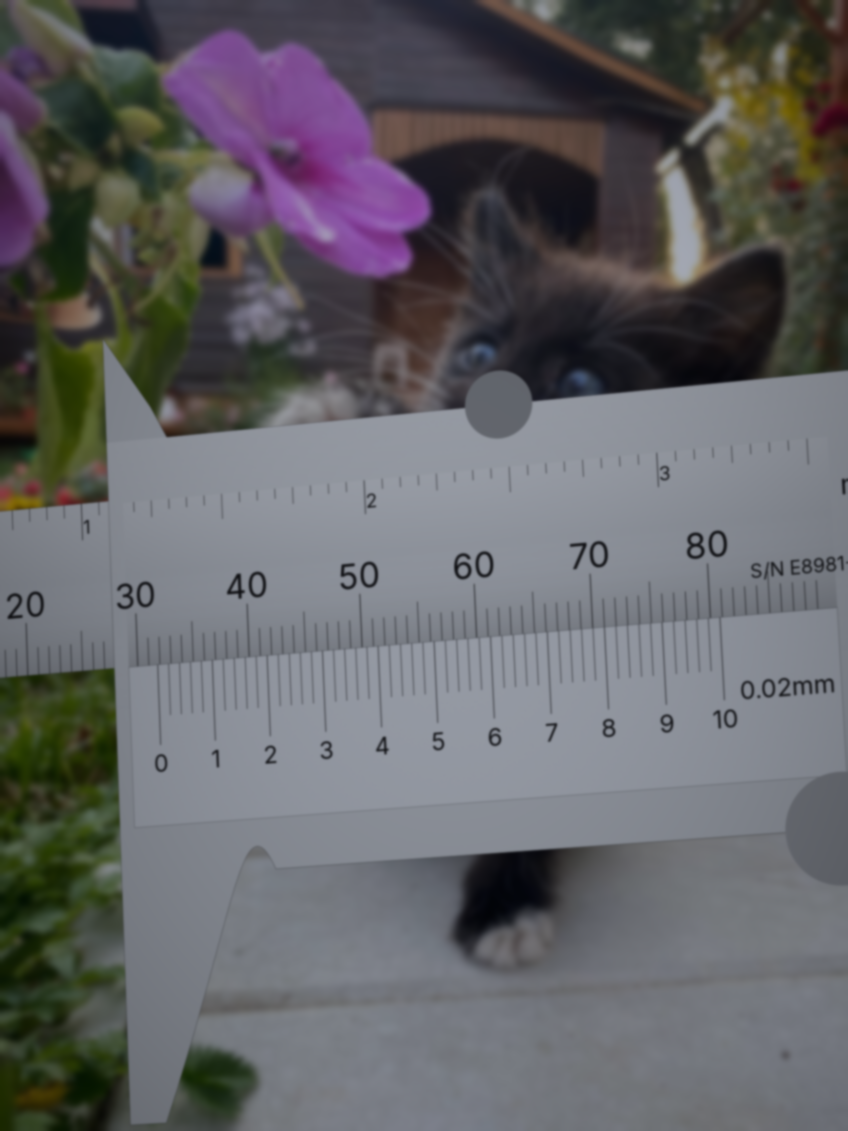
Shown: 31.8; mm
